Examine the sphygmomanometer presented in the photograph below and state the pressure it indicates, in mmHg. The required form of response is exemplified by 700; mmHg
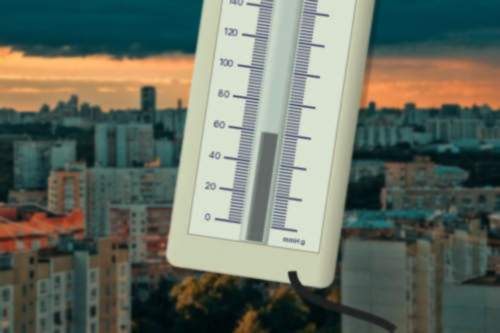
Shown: 60; mmHg
